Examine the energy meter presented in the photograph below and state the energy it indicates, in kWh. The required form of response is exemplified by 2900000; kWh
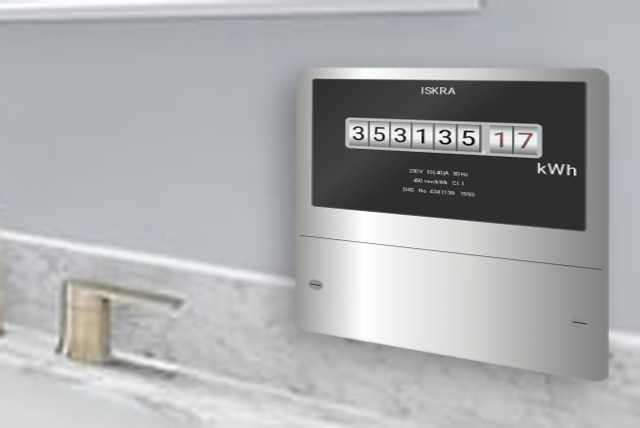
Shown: 353135.17; kWh
